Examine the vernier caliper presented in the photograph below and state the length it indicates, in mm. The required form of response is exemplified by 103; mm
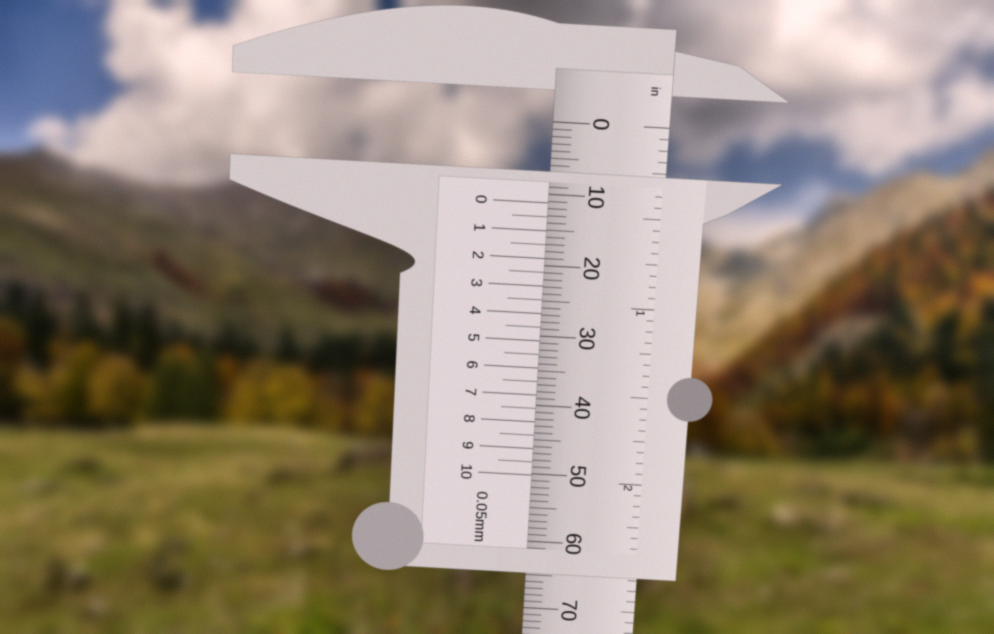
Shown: 11.2; mm
